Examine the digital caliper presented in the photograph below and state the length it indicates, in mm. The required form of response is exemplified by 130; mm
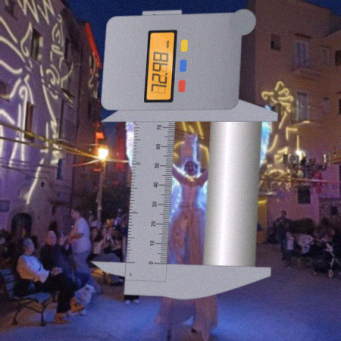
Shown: 72.98; mm
